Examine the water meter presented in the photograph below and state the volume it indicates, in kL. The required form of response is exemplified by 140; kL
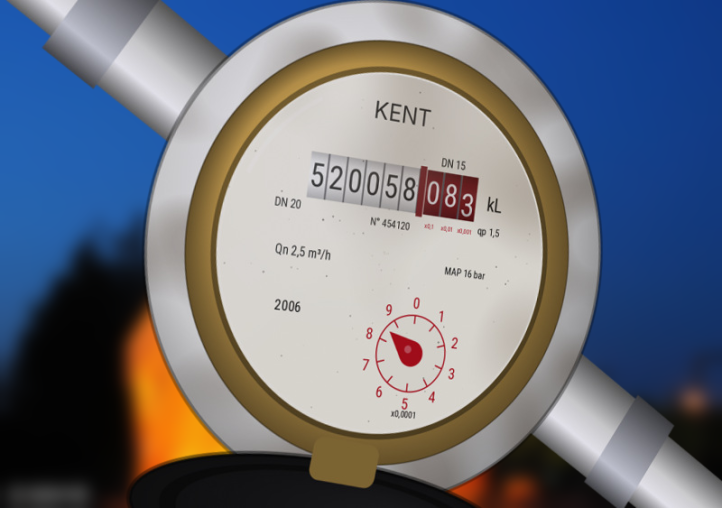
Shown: 520058.0828; kL
